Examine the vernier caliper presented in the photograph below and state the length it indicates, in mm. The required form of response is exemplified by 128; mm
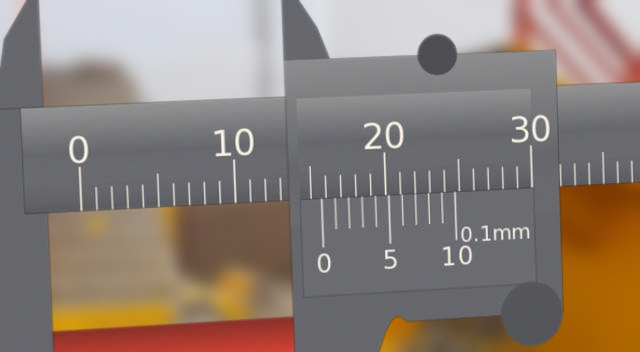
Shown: 15.7; mm
